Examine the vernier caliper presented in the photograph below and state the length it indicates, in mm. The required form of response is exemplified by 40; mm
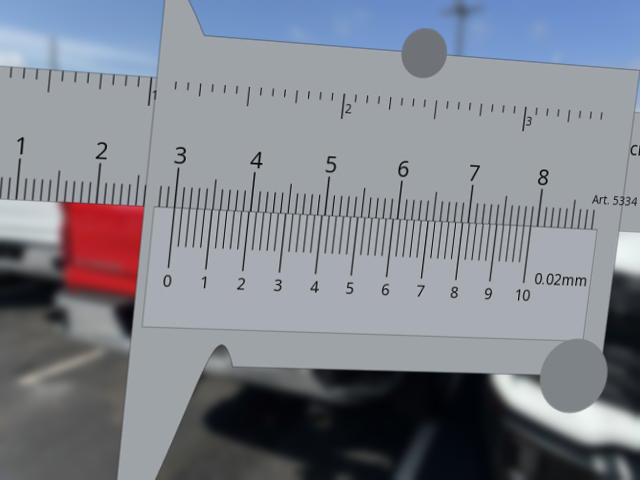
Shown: 30.0; mm
